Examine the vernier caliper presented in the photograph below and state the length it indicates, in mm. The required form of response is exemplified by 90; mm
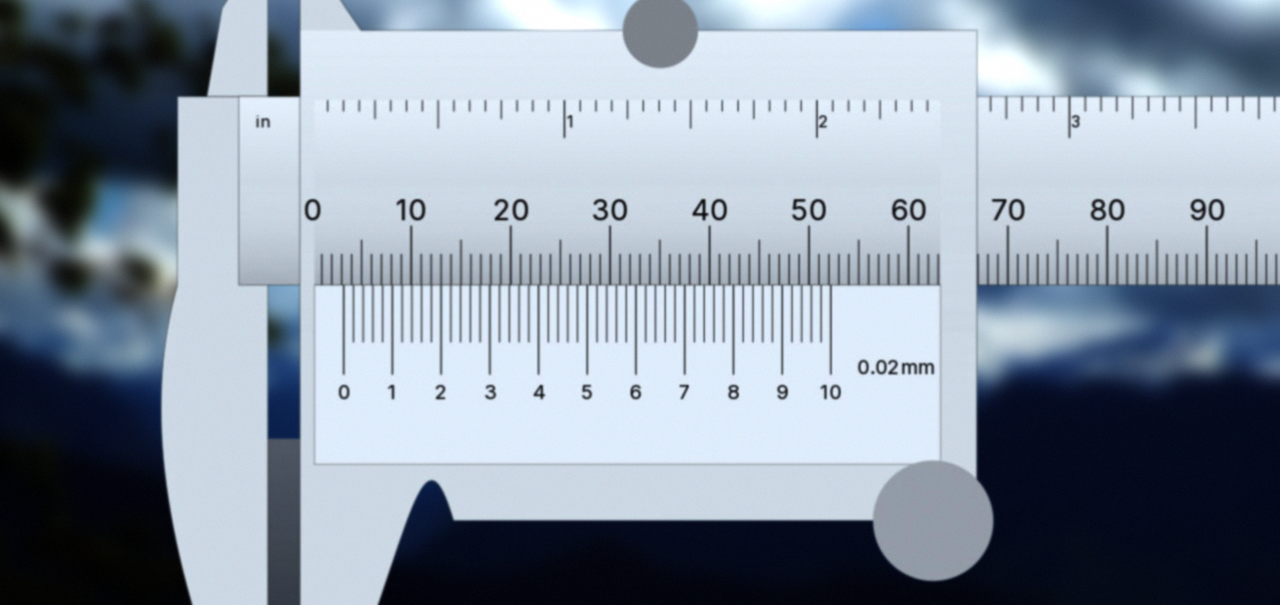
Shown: 3.2; mm
